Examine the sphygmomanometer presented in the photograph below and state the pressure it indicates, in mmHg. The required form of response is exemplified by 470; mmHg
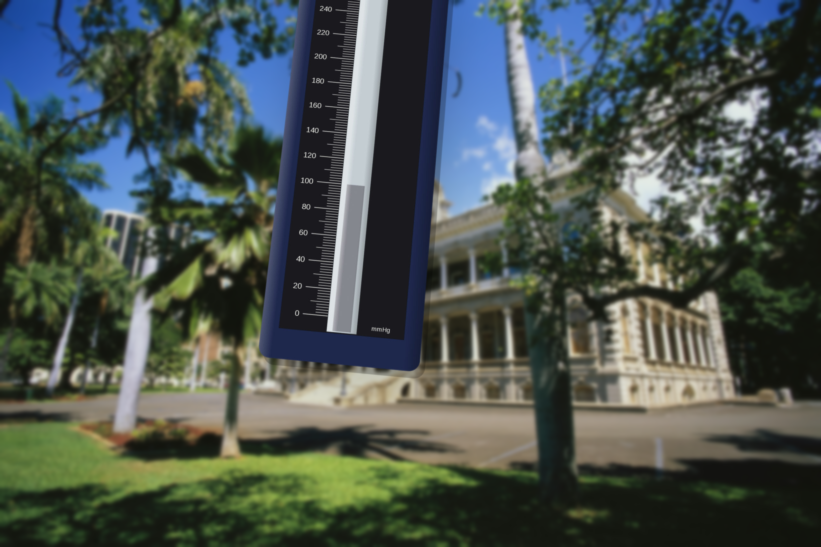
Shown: 100; mmHg
